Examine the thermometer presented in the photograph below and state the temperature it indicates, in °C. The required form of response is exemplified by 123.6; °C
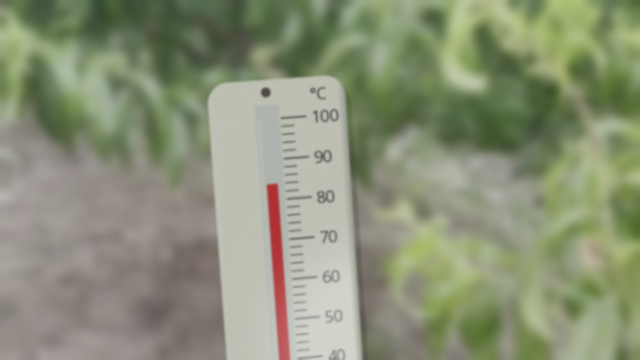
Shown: 84; °C
